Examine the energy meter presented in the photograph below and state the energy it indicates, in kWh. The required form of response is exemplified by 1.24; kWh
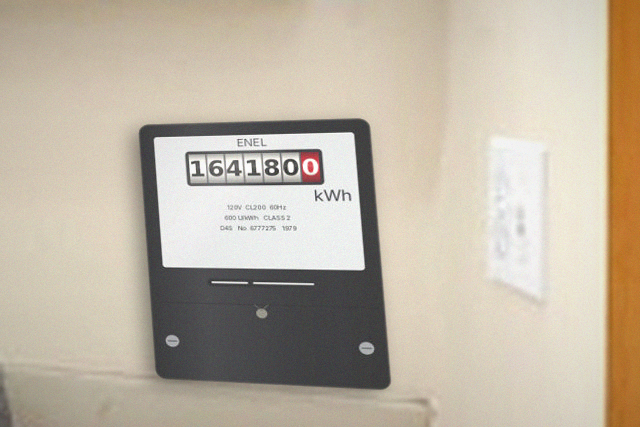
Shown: 164180.0; kWh
